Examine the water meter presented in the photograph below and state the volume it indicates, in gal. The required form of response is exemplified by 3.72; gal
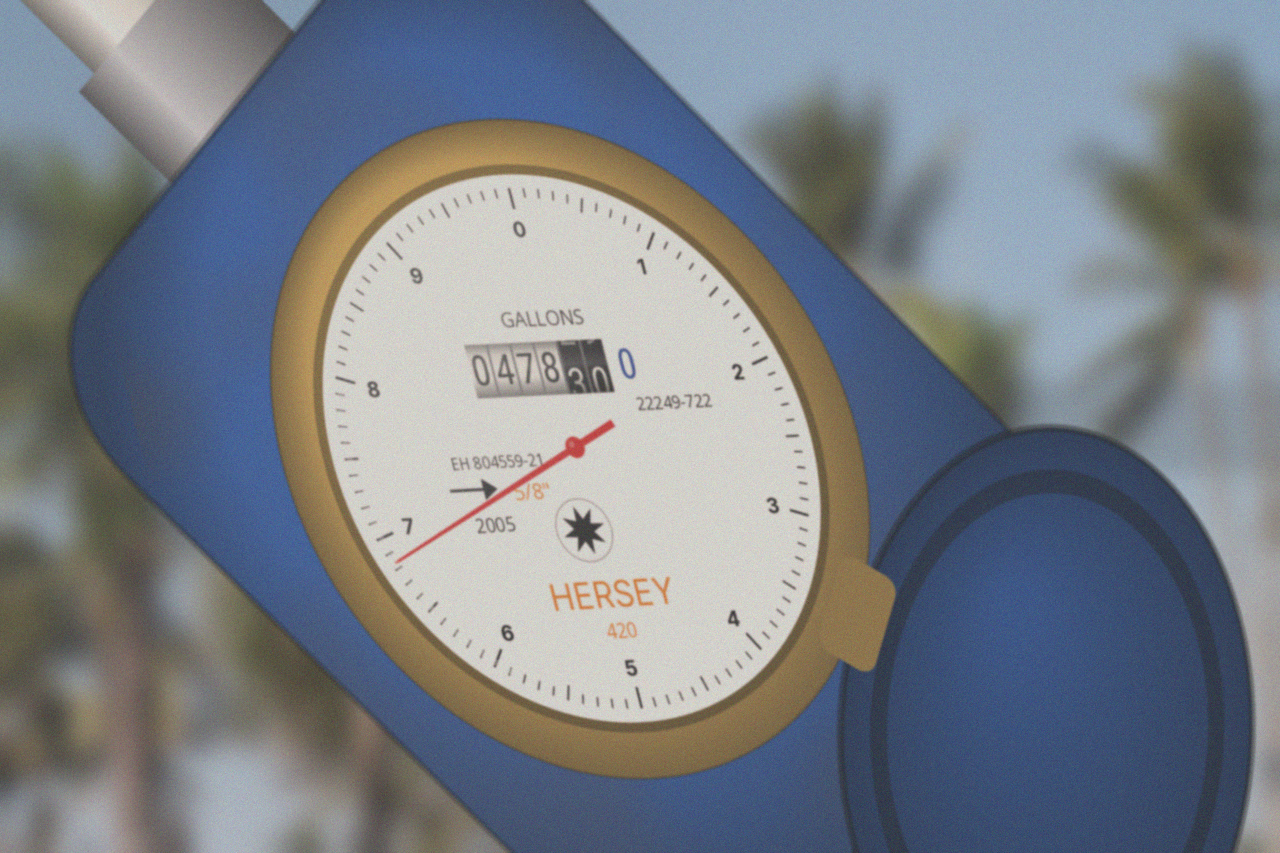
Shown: 478296.8; gal
